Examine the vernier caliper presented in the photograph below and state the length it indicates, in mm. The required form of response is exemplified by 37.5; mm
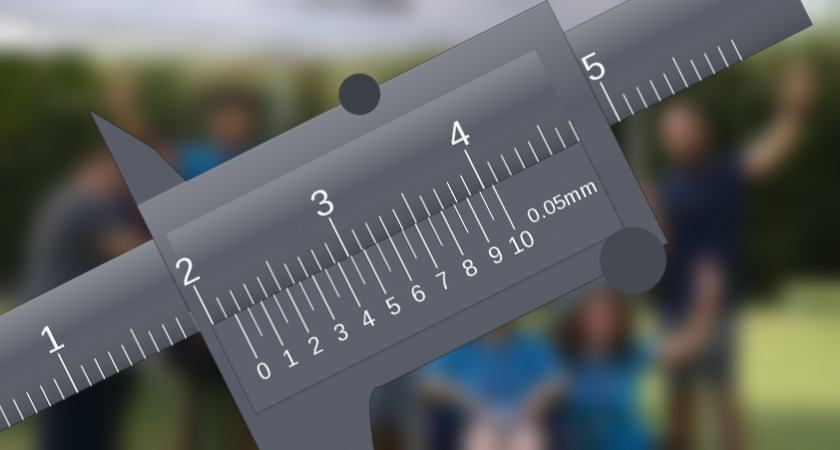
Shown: 21.6; mm
